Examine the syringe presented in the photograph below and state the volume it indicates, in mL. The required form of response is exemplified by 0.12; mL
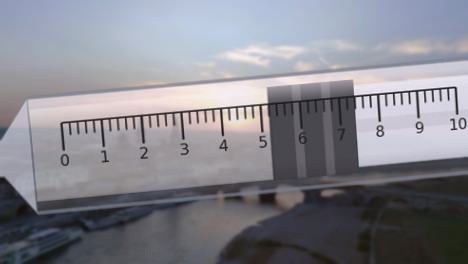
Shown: 5.2; mL
